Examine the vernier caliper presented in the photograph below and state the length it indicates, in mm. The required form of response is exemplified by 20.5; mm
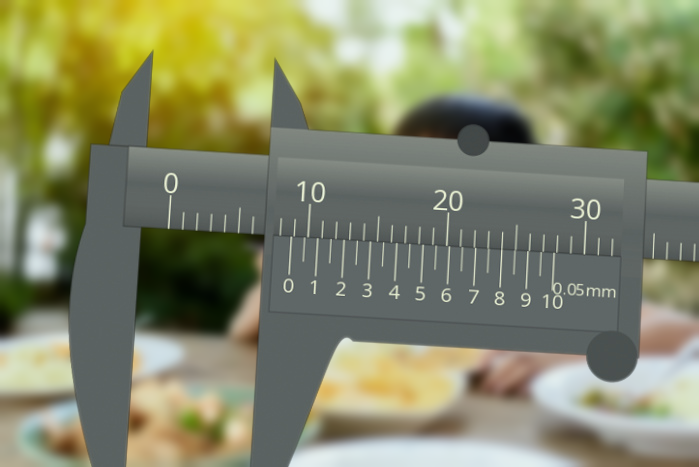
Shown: 8.8; mm
